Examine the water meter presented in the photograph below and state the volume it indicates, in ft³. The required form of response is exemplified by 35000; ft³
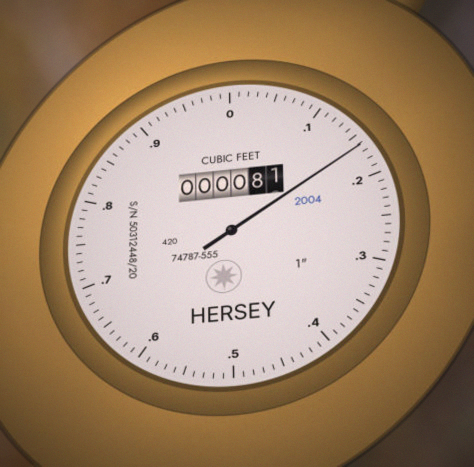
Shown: 81.16; ft³
